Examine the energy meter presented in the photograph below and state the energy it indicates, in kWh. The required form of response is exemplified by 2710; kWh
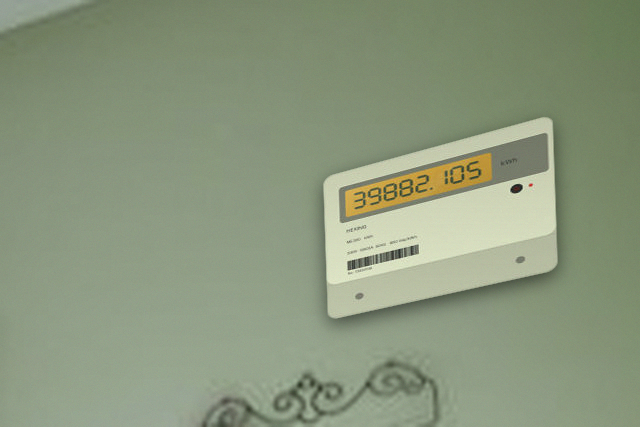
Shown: 39882.105; kWh
